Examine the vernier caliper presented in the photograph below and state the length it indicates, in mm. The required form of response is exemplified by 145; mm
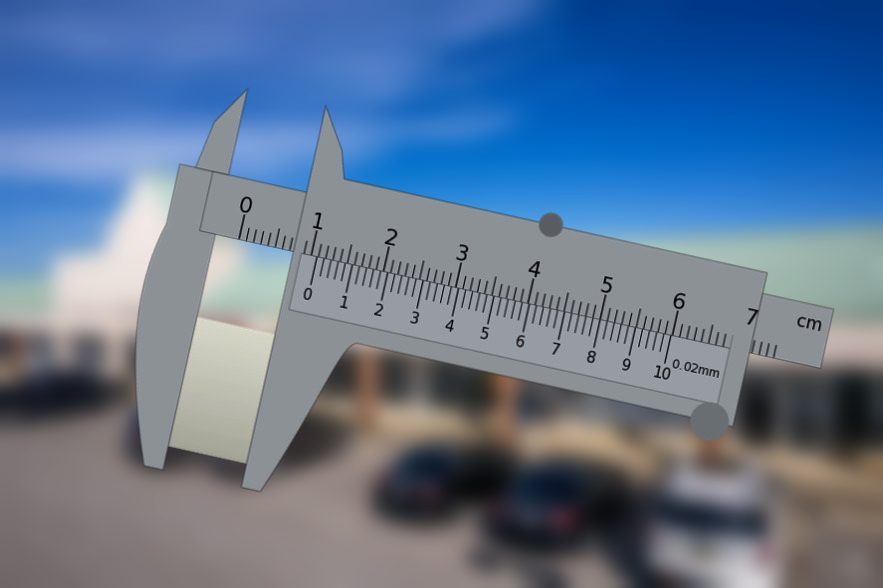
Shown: 10.8; mm
